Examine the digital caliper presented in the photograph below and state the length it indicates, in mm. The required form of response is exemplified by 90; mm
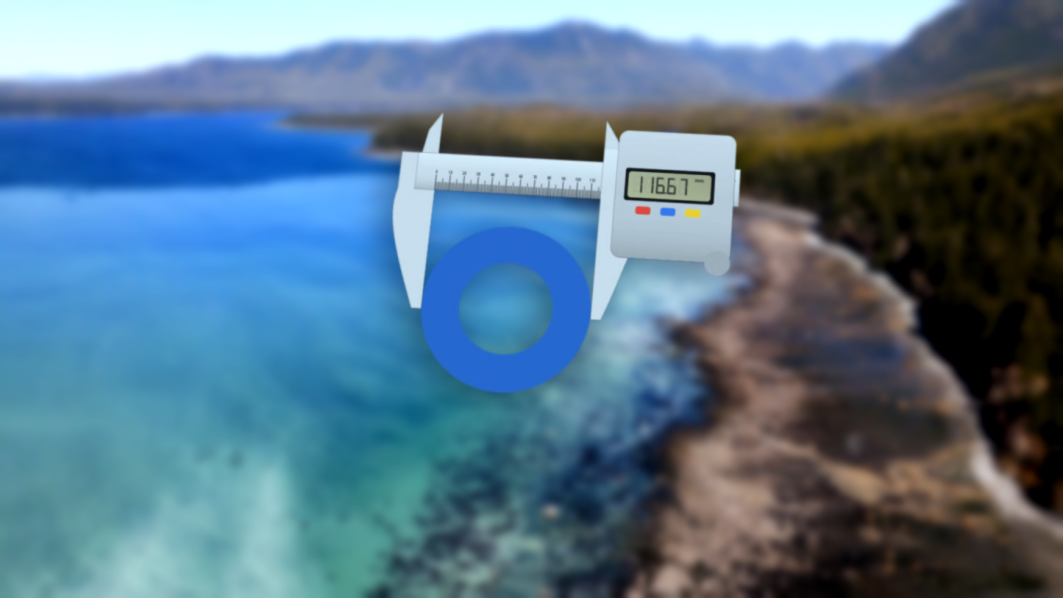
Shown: 116.67; mm
